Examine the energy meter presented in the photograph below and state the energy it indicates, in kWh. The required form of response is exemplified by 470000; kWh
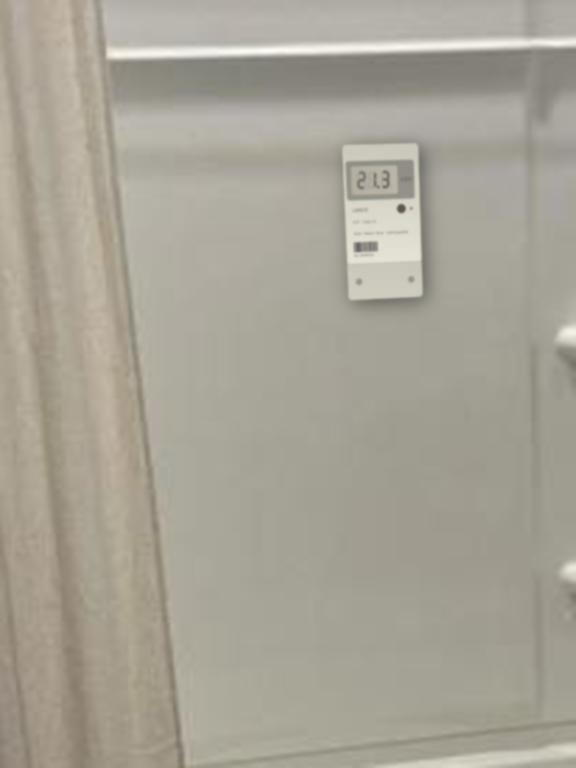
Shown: 21.3; kWh
